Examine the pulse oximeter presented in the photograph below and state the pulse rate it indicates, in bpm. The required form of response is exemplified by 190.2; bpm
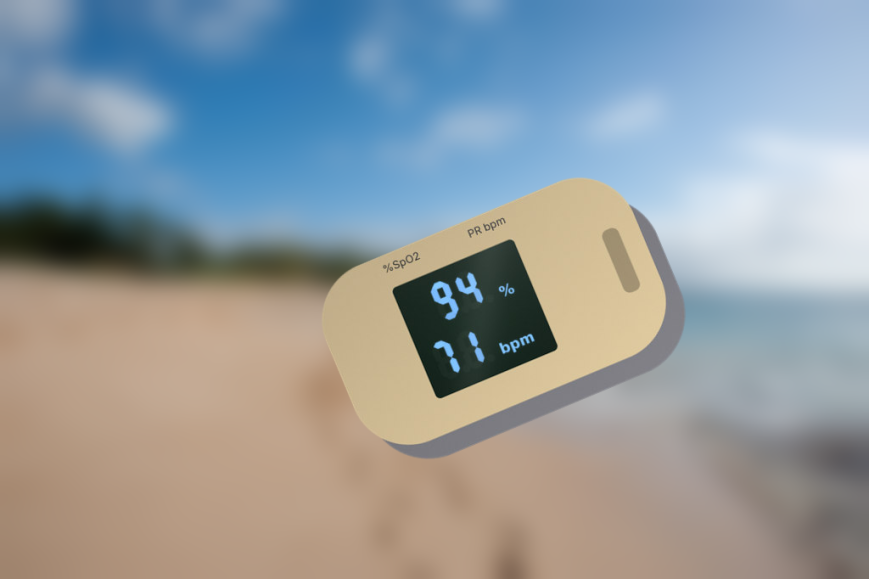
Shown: 71; bpm
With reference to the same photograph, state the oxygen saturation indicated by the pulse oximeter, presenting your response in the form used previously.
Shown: 94; %
